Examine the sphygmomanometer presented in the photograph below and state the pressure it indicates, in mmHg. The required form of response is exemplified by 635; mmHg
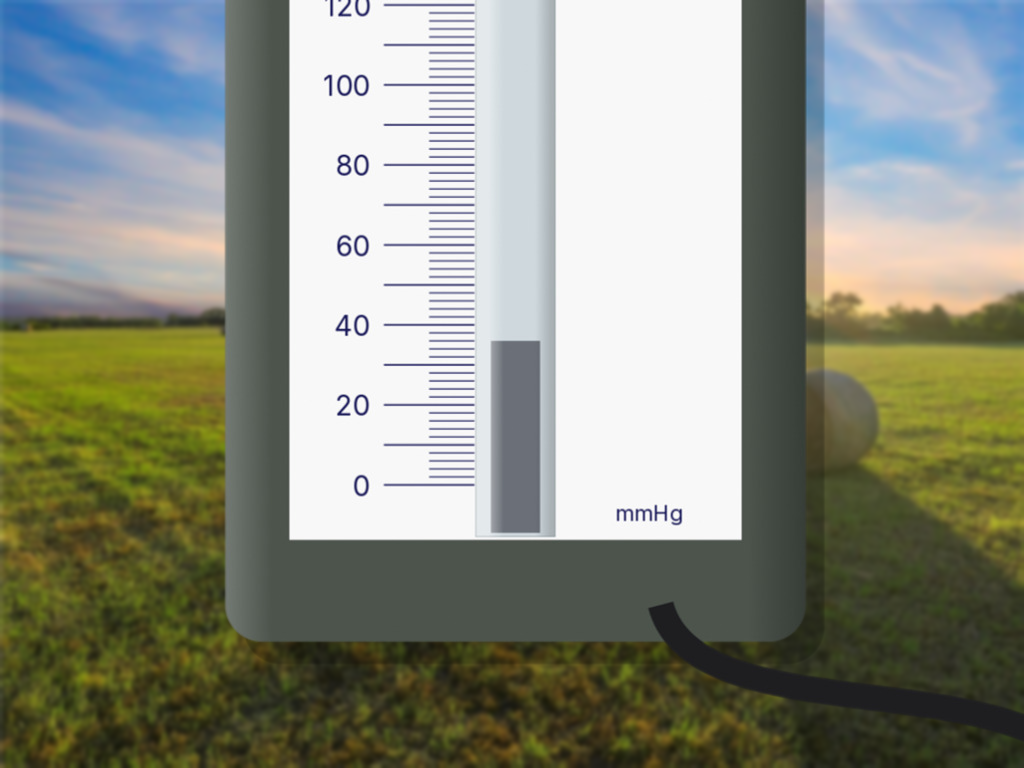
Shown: 36; mmHg
